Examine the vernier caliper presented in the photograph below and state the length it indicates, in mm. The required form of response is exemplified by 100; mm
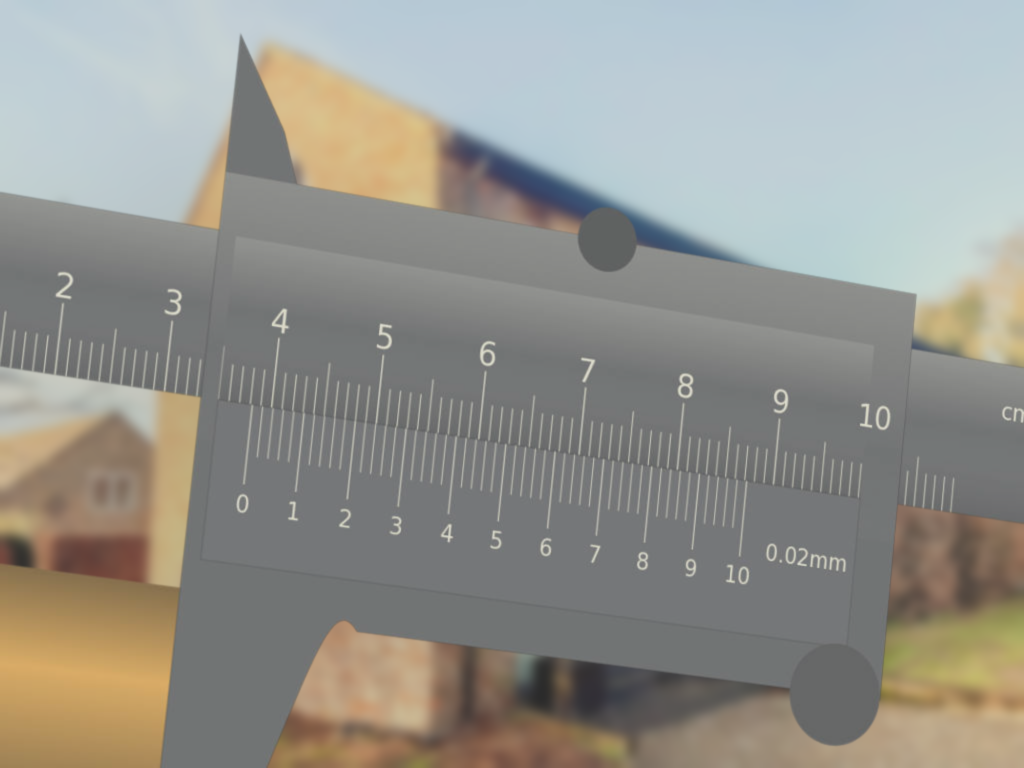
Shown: 38.2; mm
